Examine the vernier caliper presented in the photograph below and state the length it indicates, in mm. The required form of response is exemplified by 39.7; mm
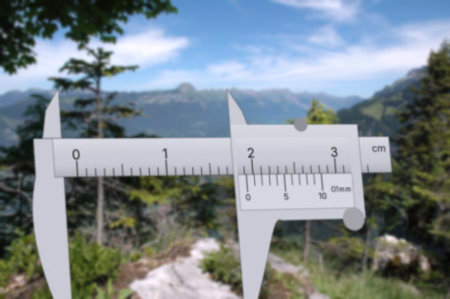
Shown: 19.2; mm
